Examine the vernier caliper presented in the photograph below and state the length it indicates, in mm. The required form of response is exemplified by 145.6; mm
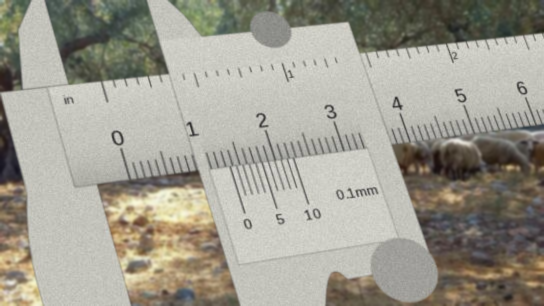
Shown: 13.6; mm
